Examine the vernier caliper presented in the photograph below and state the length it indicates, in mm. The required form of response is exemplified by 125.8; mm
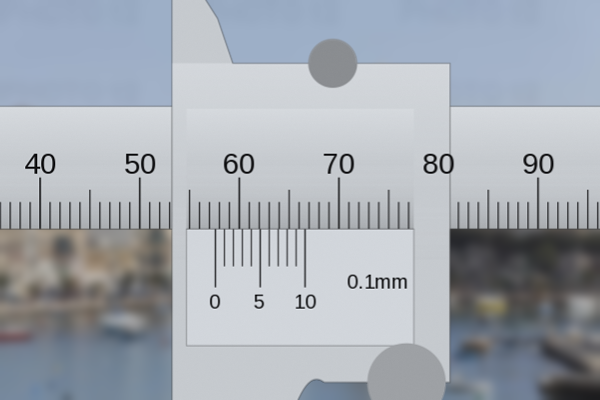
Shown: 57.6; mm
